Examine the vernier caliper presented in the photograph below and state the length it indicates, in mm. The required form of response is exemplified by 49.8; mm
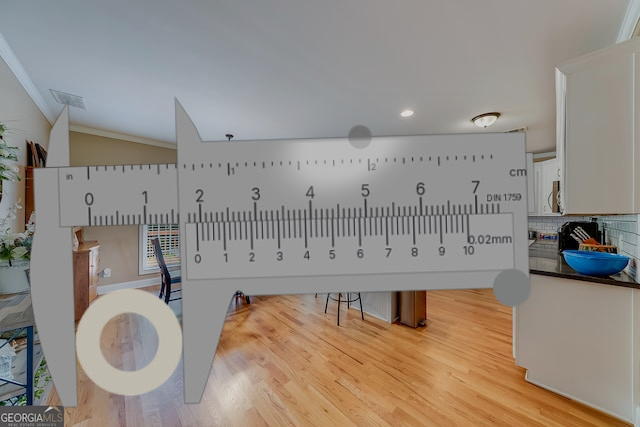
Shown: 19.4; mm
